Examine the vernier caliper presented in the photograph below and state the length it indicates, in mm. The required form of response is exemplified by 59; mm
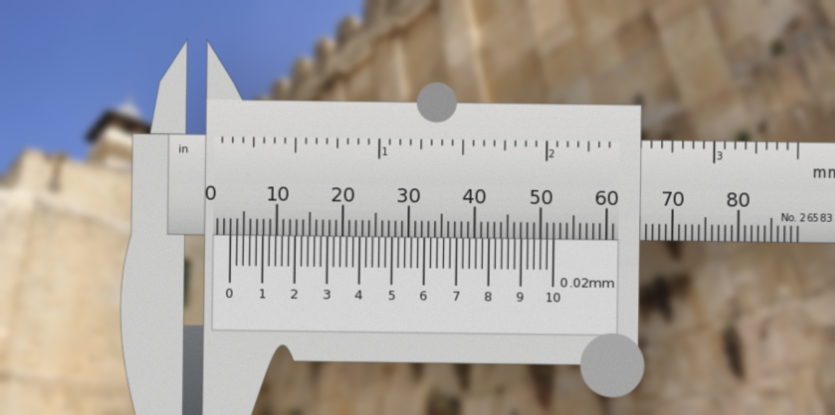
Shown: 3.0; mm
